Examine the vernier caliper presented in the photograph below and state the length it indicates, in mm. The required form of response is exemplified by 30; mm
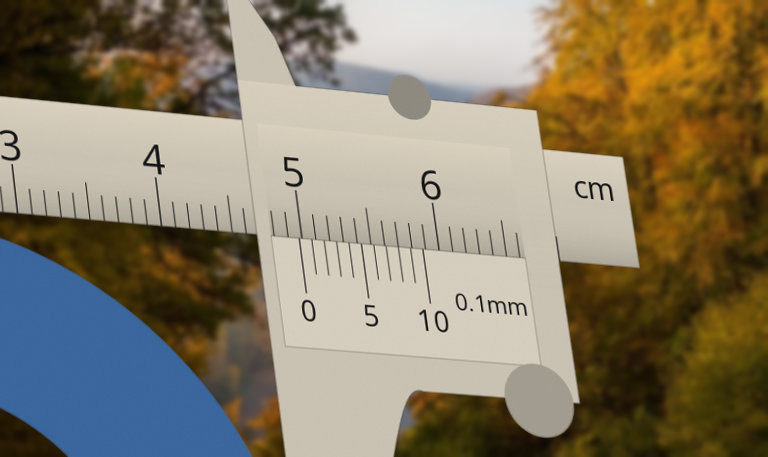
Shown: 49.8; mm
